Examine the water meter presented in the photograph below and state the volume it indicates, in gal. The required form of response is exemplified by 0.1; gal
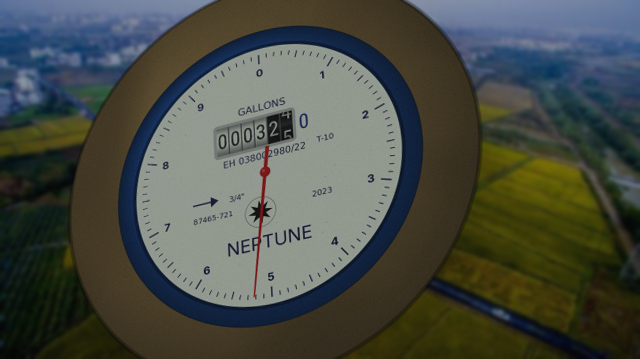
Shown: 3245.2; gal
